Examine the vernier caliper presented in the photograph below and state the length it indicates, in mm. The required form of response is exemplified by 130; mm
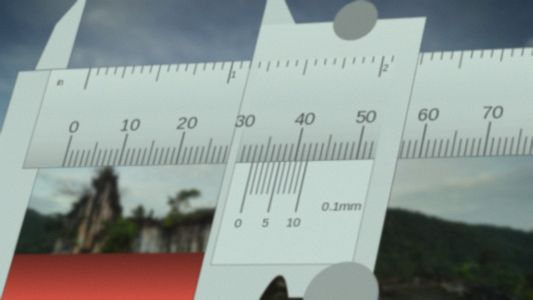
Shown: 33.0; mm
